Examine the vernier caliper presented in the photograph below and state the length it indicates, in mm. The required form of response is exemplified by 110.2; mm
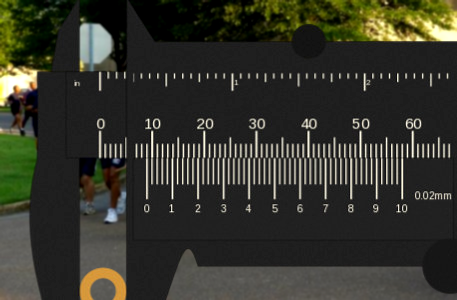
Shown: 9.0; mm
